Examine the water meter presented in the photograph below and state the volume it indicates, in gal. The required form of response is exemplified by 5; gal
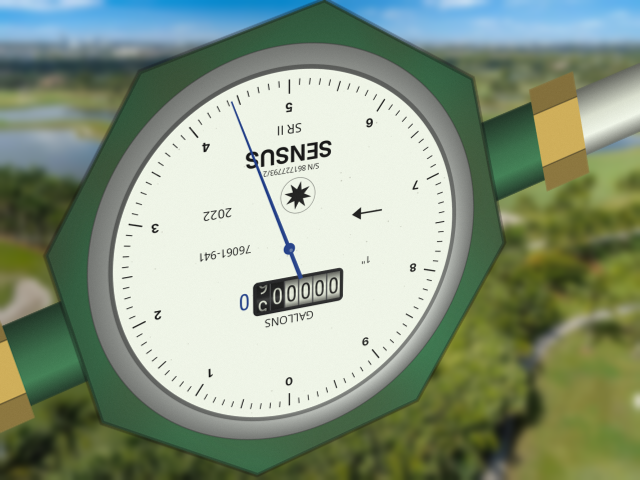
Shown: 54.4; gal
